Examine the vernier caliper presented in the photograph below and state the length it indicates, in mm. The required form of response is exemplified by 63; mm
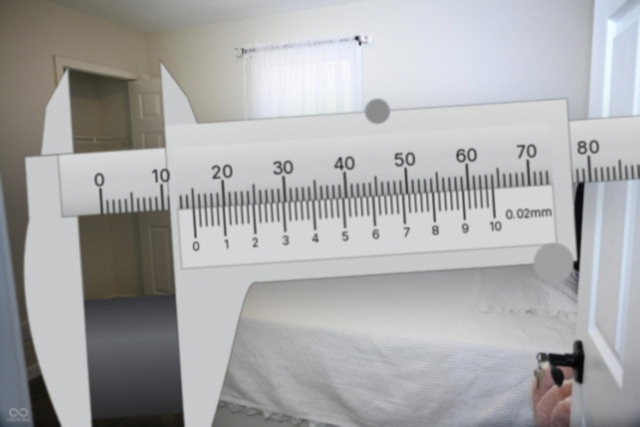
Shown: 15.0; mm
